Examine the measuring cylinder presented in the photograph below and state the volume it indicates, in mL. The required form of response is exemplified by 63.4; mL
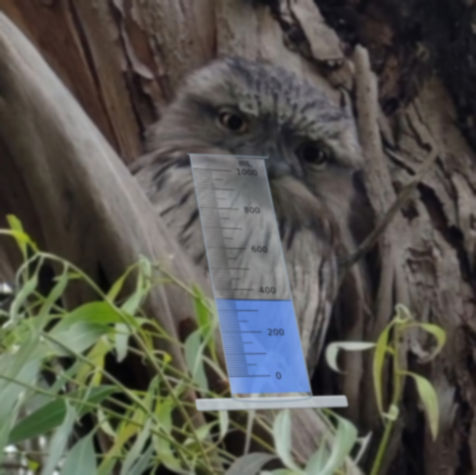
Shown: 350; mL
